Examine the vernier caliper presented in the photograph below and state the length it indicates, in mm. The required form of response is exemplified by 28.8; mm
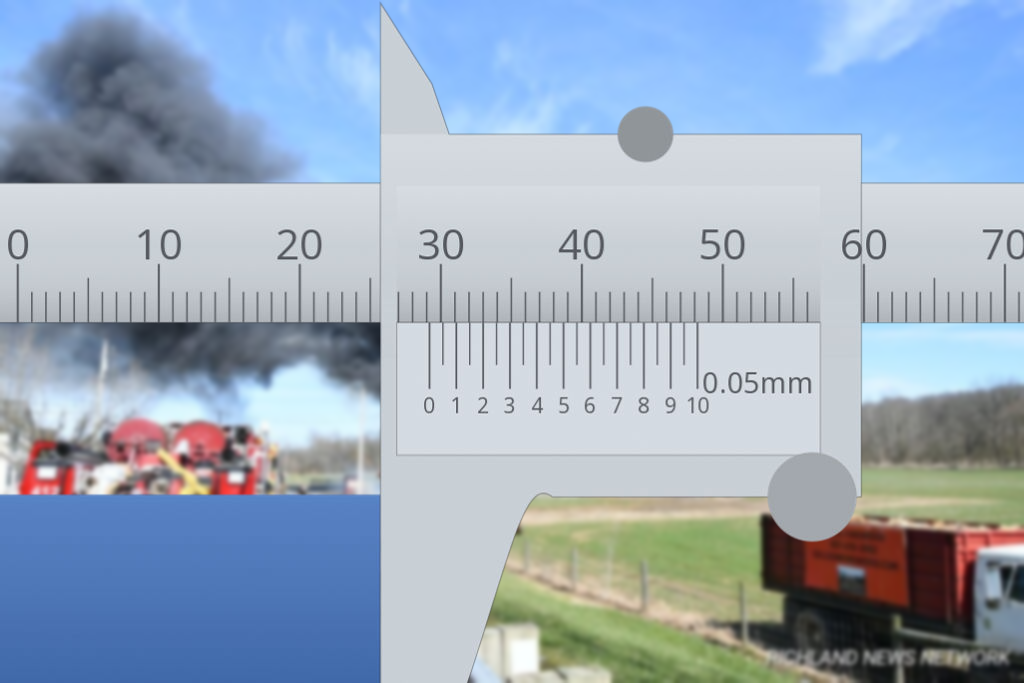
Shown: 29.2; mm
